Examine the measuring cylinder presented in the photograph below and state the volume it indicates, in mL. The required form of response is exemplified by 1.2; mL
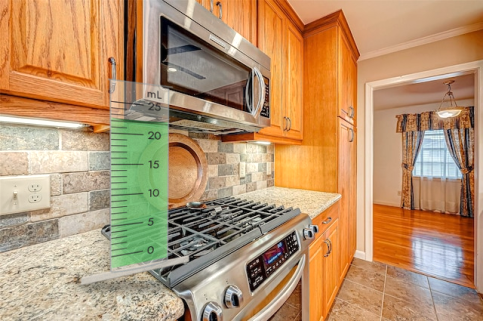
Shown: 22; mL
